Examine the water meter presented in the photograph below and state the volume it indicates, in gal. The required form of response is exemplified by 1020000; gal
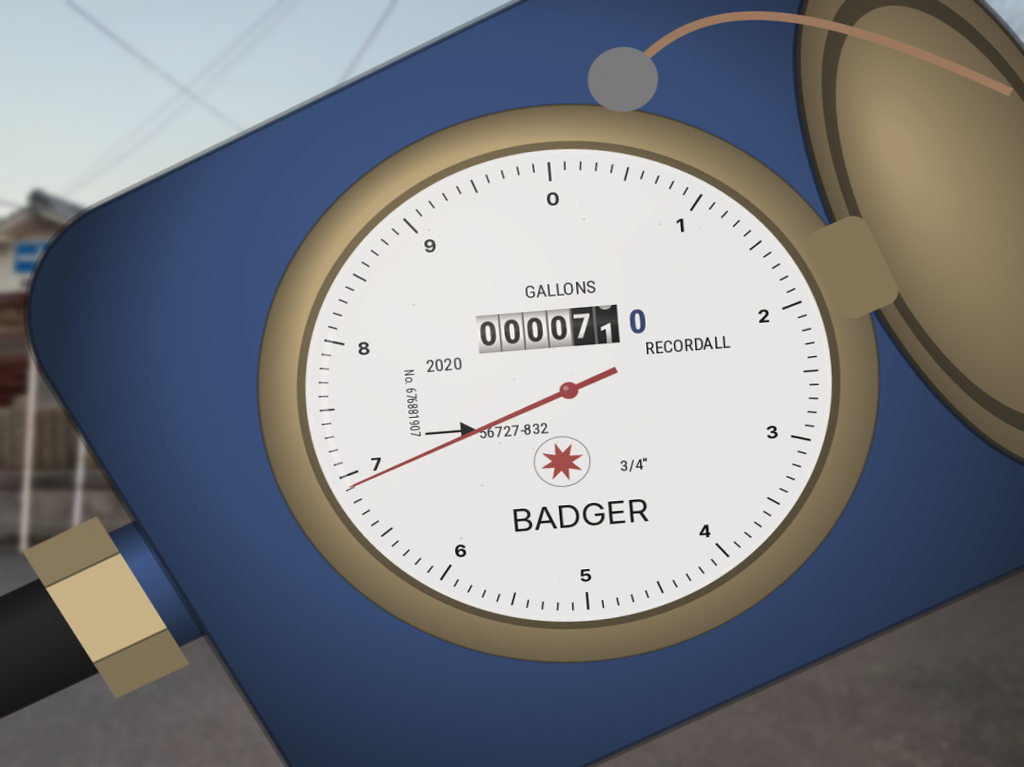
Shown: 706.9; gal
